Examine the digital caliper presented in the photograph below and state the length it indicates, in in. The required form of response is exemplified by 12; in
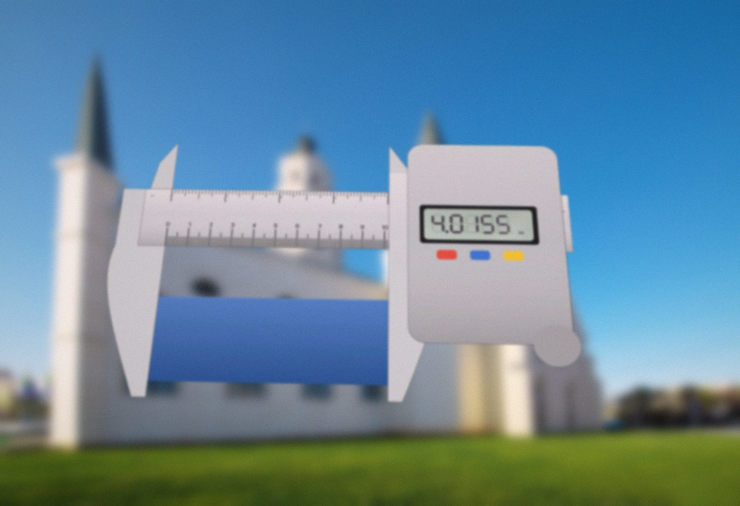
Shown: 4.0155; in
